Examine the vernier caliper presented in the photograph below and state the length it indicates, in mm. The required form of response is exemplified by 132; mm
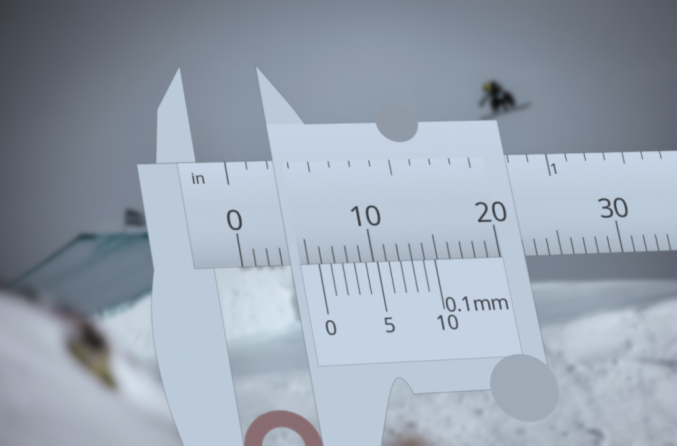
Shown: 5.8; mm
